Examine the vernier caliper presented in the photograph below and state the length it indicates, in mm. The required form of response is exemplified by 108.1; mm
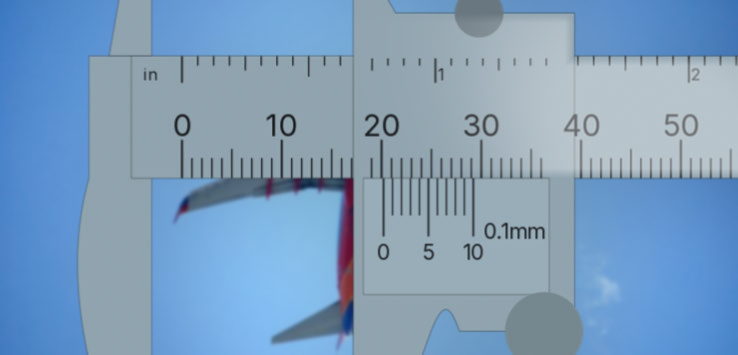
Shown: 20.2; mm
